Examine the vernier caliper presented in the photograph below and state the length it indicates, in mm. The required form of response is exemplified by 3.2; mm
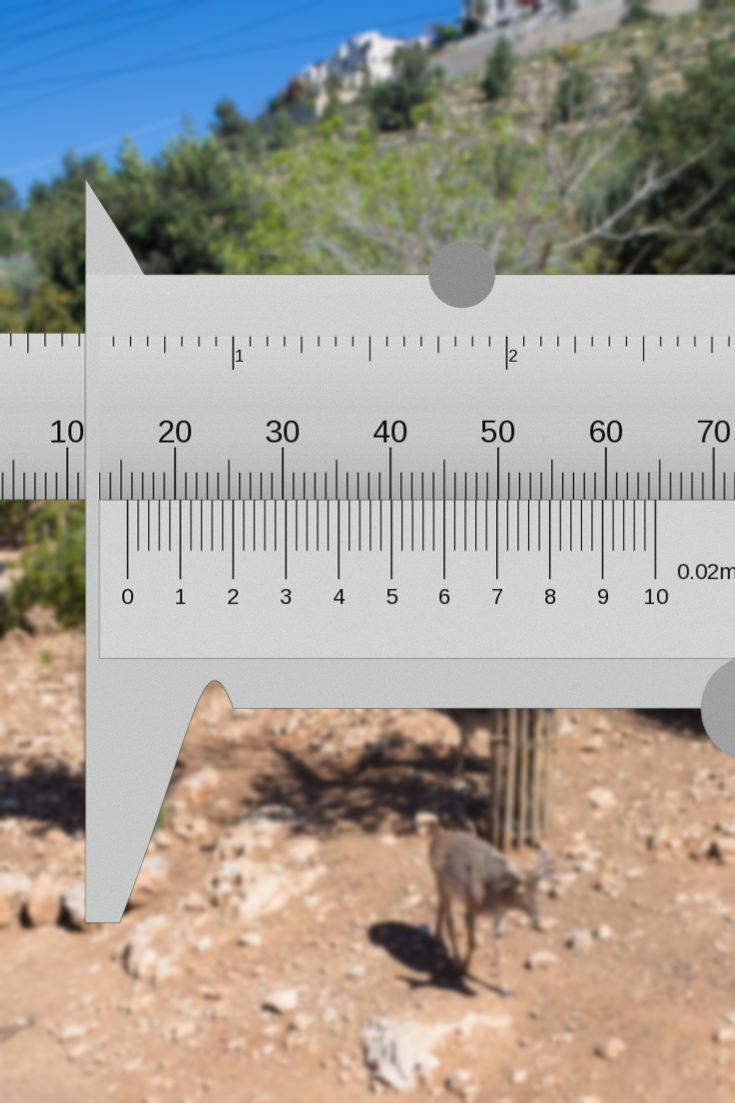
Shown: 15.6; mm
